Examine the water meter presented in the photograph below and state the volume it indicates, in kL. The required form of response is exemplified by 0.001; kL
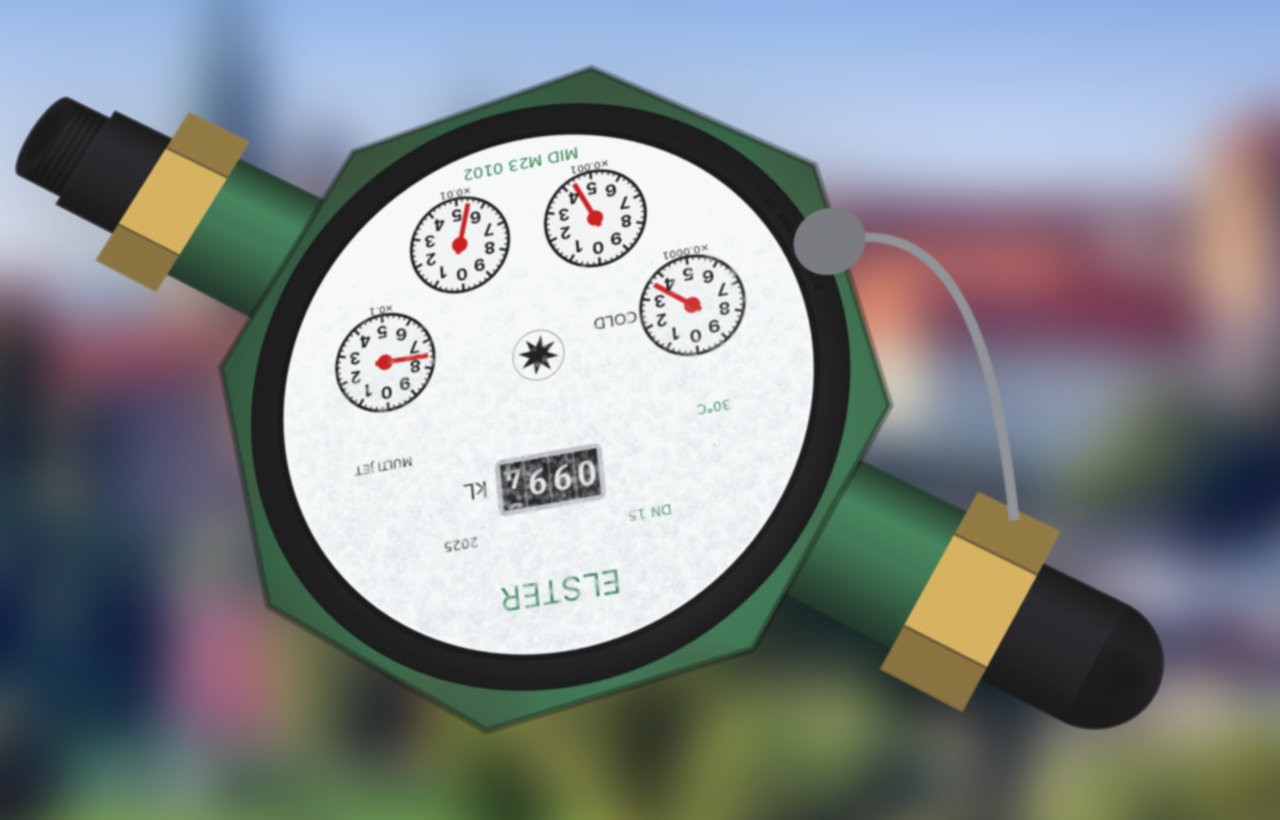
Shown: 993.7543; kL
